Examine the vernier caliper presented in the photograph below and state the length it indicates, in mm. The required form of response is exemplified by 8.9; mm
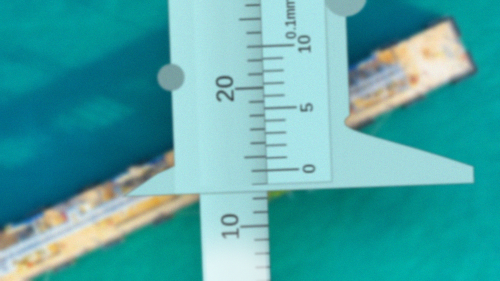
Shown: 14.0; mm
